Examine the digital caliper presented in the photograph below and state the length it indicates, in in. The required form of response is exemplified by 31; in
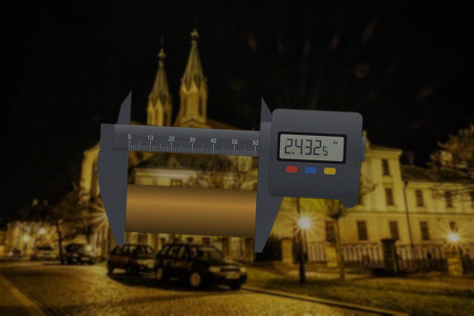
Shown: 2.4325; in
